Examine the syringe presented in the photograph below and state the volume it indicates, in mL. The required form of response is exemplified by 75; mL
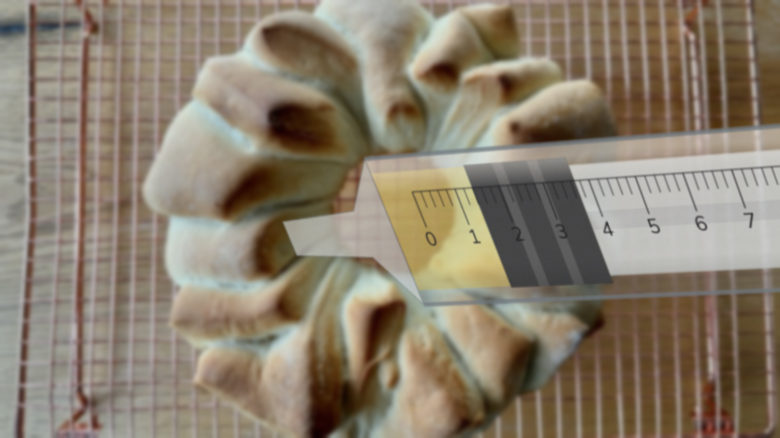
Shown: 1.4; mL
